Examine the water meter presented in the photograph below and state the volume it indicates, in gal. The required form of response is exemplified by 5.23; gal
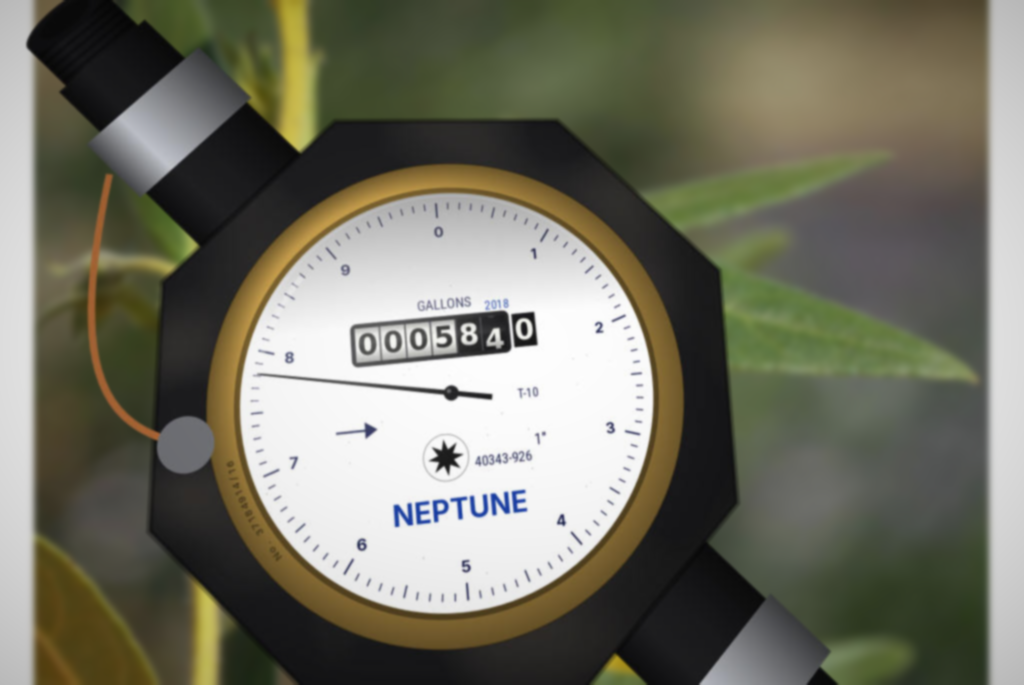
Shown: 5837.8; gal
